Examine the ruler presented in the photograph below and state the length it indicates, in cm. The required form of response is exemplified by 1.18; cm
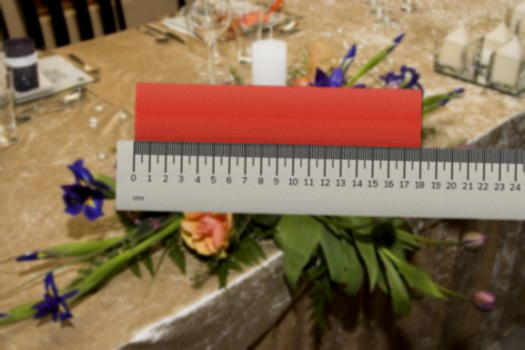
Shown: 18; cm
